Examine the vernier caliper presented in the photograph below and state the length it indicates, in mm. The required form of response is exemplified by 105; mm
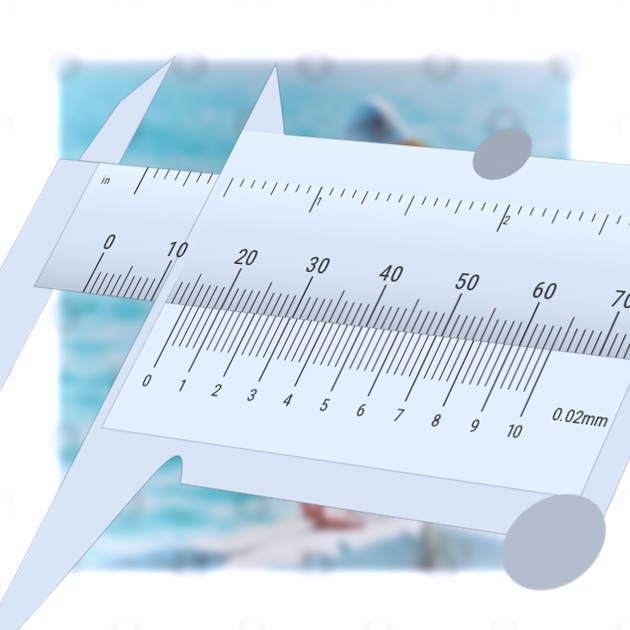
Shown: 15.0; mm
